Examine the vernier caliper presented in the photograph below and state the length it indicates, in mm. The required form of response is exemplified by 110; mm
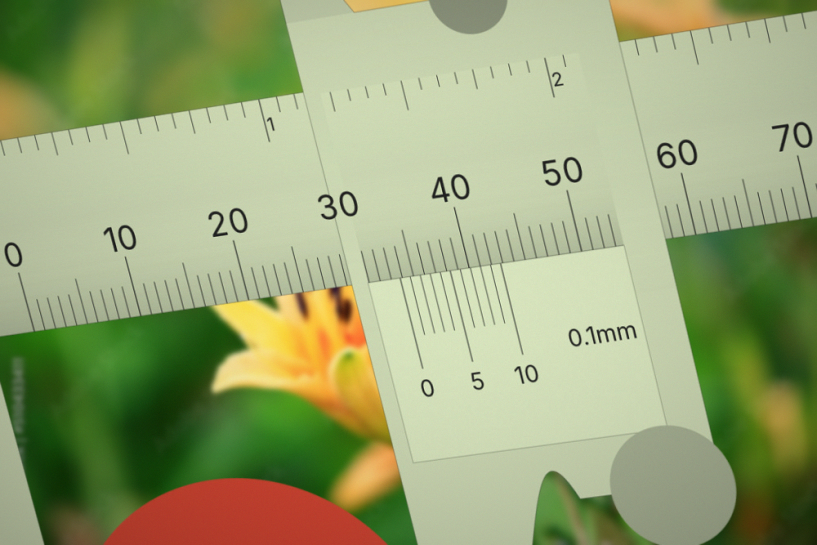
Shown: 33.8; mm
